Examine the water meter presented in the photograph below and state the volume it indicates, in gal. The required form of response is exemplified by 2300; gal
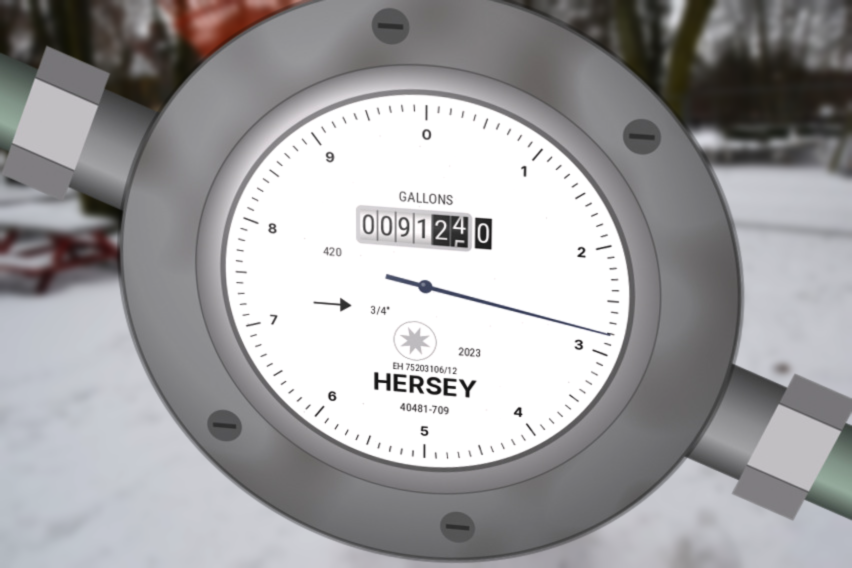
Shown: 91242.8; gal
